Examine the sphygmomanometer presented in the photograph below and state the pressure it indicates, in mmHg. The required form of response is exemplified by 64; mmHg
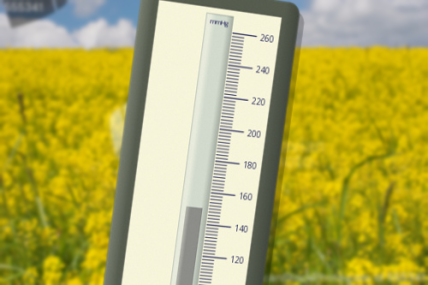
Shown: 150; mmHg
